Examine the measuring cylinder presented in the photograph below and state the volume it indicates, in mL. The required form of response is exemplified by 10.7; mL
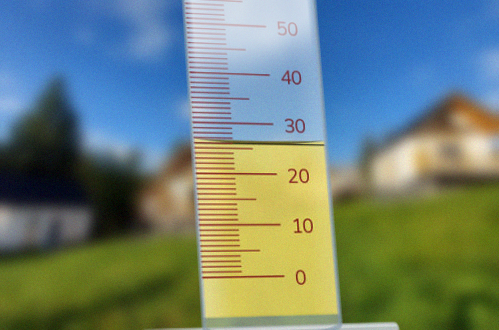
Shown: 26; mL
